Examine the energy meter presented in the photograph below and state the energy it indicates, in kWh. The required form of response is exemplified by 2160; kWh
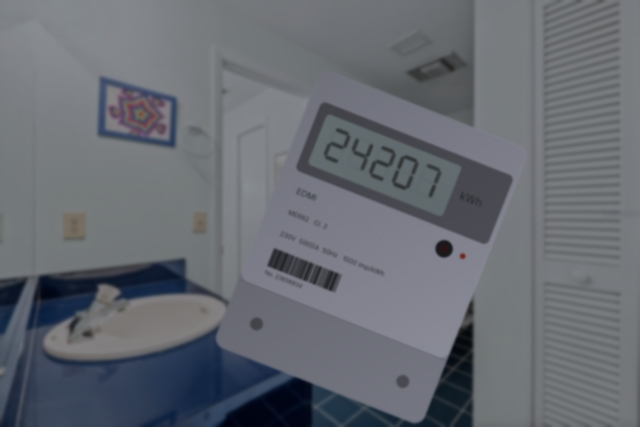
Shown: 24207; kWh
